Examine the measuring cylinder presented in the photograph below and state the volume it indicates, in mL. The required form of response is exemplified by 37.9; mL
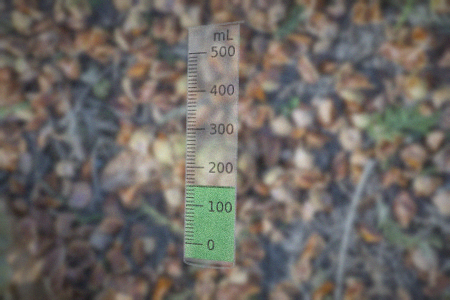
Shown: 150; mL
